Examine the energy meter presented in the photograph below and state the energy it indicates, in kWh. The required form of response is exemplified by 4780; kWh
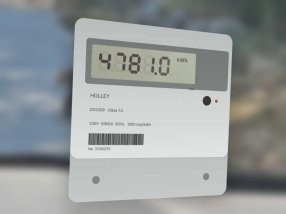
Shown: 4781.0; kWh
